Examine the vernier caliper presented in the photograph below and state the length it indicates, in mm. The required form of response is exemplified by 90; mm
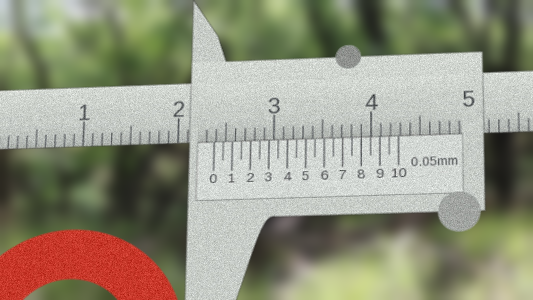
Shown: 23.8; mm
